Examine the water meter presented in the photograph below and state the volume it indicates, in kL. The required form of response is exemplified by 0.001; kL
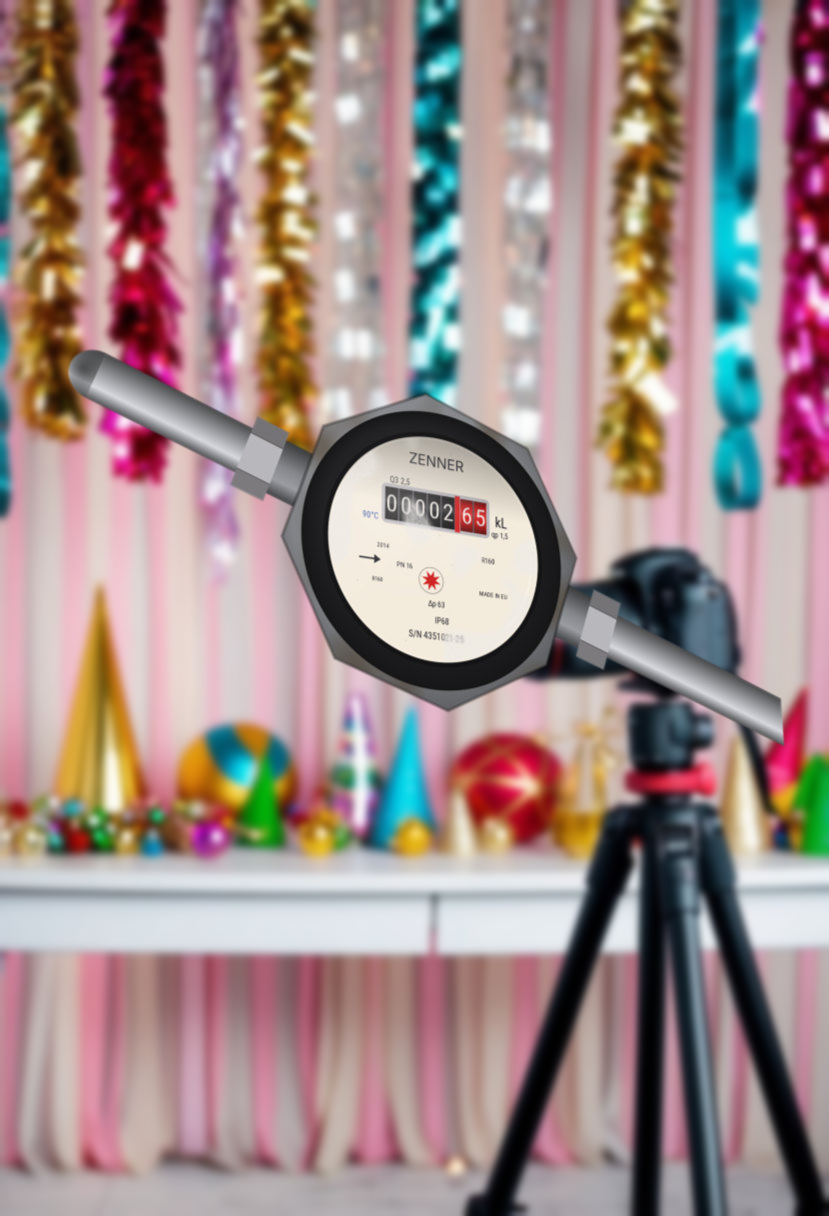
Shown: 2.65; kL
